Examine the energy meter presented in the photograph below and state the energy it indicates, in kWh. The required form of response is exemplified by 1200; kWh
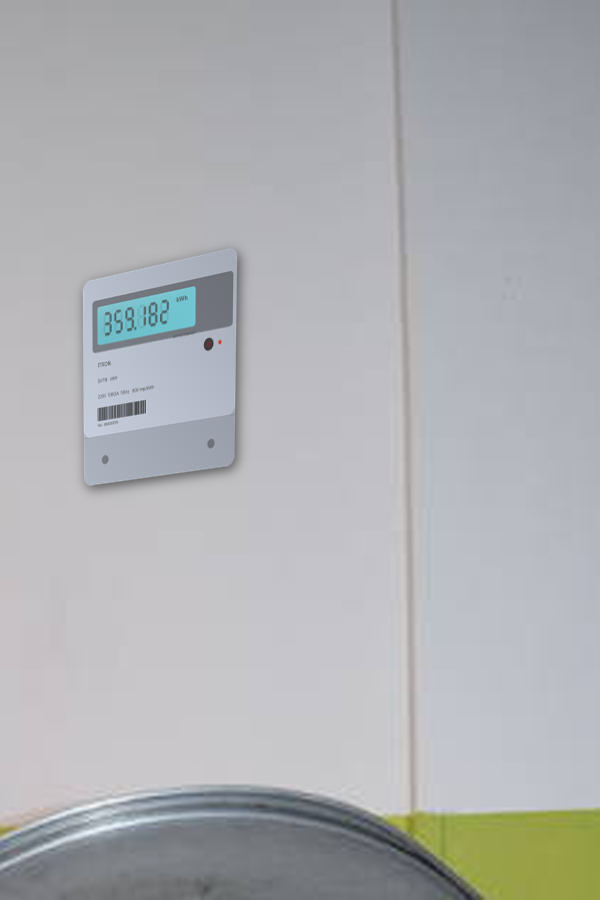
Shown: 359.182; kWh
